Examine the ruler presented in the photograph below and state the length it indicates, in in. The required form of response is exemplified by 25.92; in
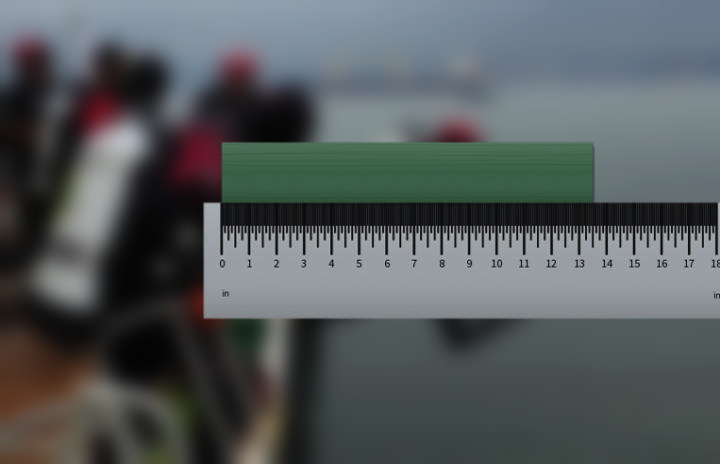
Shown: 13.5; in
